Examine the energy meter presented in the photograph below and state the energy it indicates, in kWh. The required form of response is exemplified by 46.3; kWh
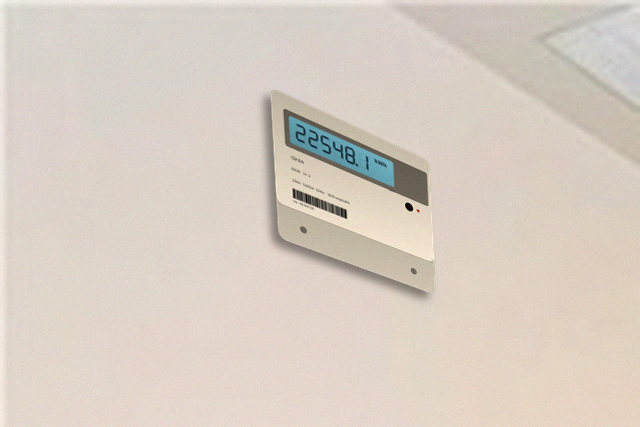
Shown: 22548.1; kWh
